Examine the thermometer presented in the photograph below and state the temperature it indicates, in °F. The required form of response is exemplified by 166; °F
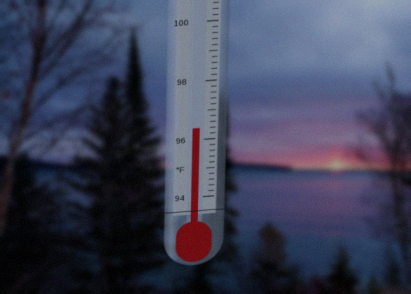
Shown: 96.4; °F
